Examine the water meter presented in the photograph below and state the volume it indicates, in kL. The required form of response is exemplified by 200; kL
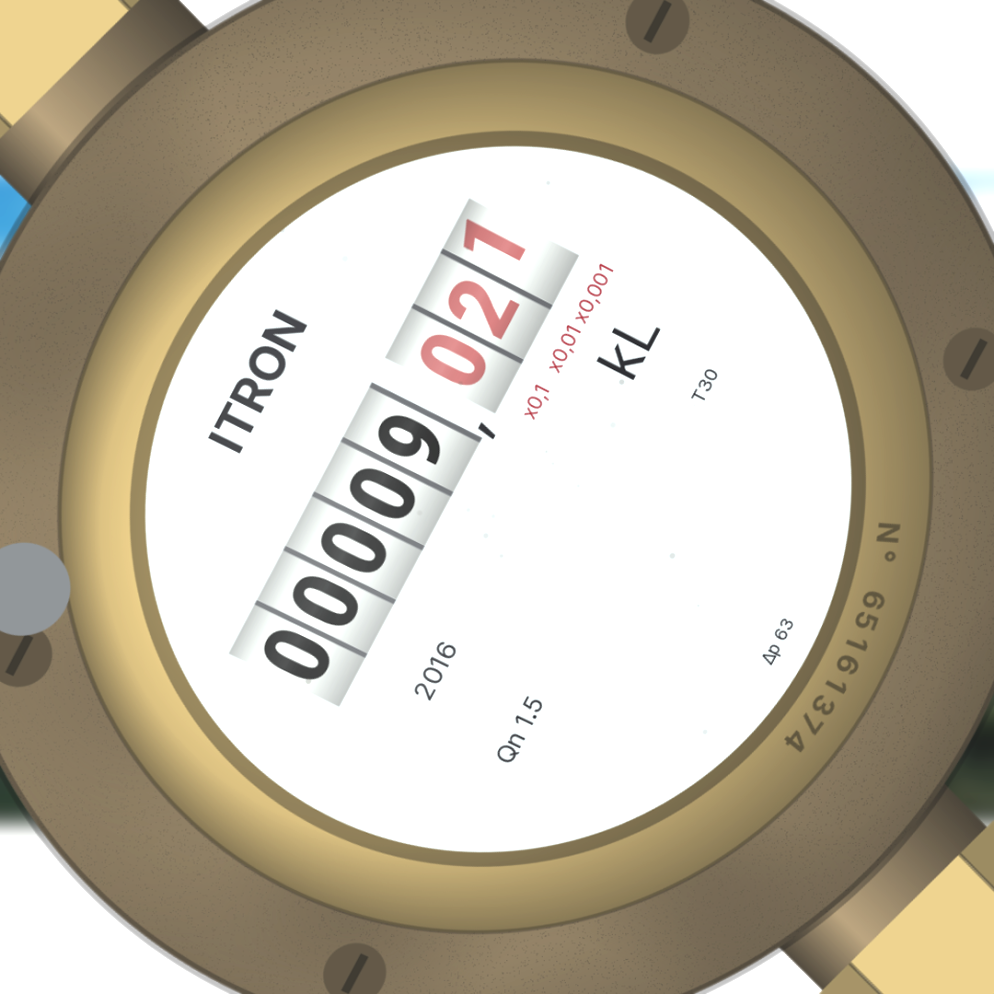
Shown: 9.021; kL
